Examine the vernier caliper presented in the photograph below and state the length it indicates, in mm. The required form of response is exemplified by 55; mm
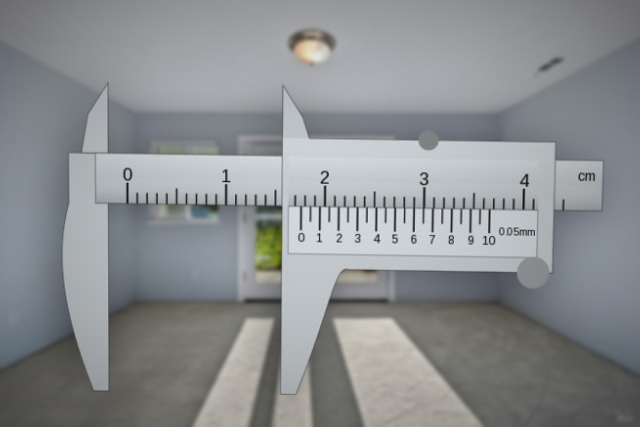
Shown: 17.6; mm
